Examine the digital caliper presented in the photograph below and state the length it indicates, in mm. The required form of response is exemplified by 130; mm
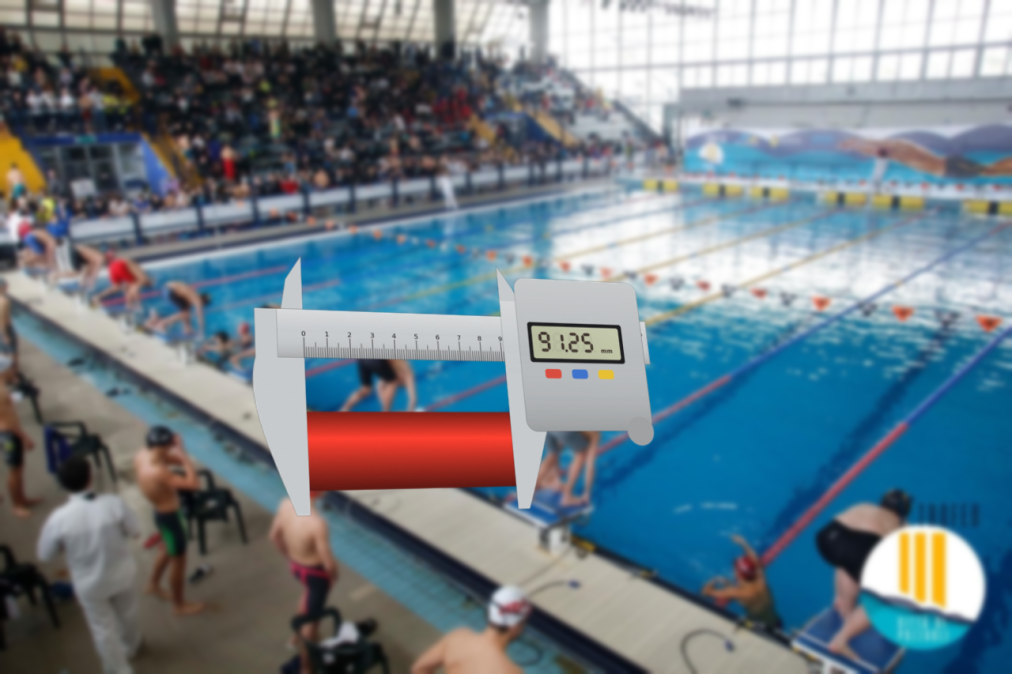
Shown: 91.25; mm
